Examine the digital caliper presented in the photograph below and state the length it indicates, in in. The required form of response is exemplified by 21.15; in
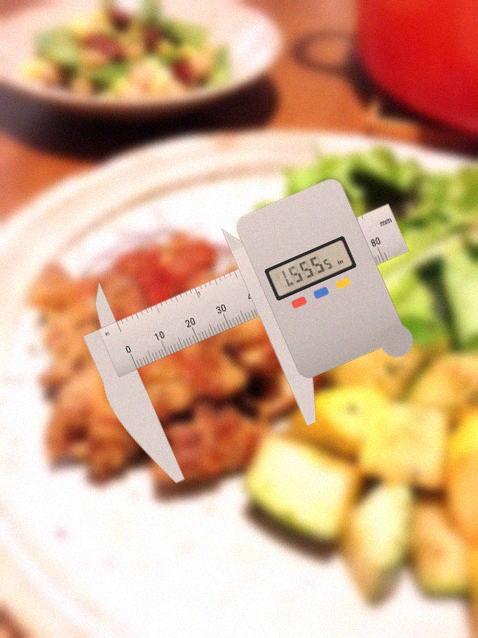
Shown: 1.5555; in
